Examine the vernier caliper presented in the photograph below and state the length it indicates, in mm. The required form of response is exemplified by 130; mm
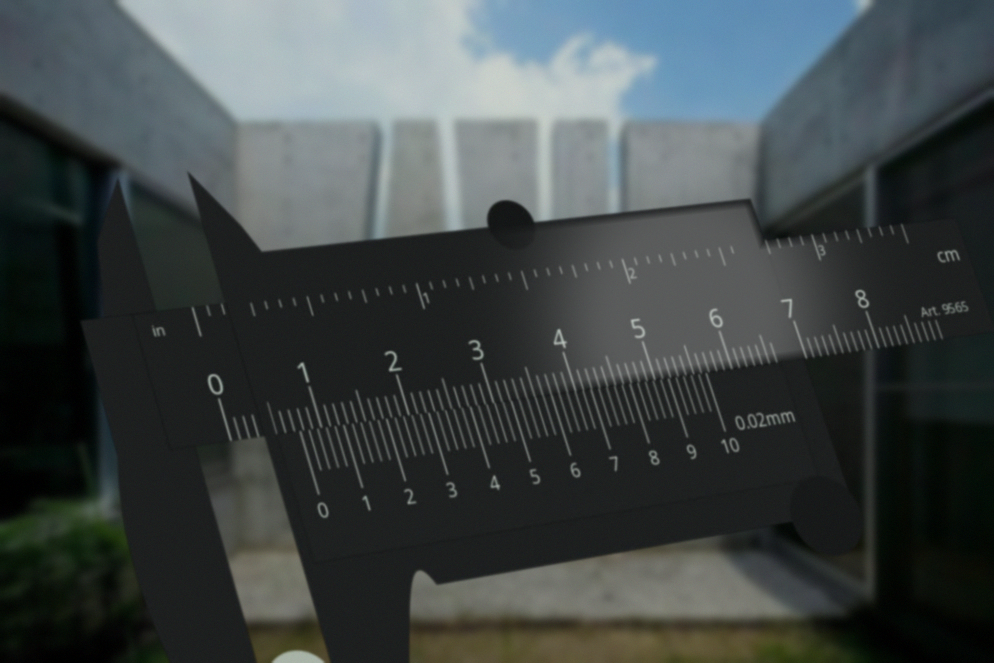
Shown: 7.6; mm
